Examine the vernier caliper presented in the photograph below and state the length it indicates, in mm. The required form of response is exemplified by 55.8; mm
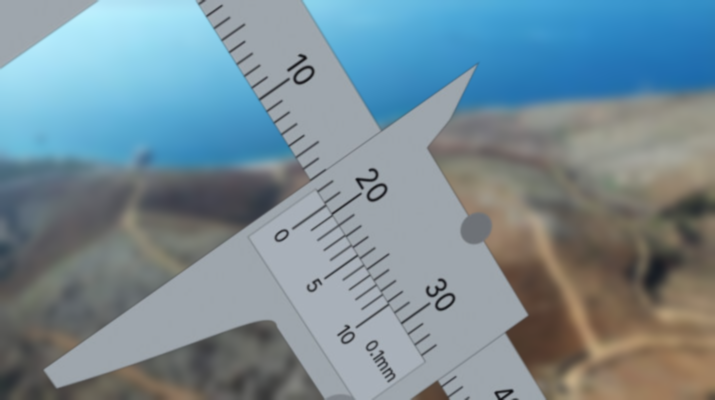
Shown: 19.2; mm
